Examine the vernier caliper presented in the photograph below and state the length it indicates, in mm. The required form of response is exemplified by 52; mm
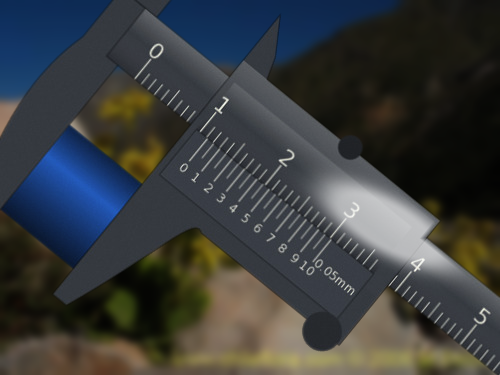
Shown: 11.2; mm
